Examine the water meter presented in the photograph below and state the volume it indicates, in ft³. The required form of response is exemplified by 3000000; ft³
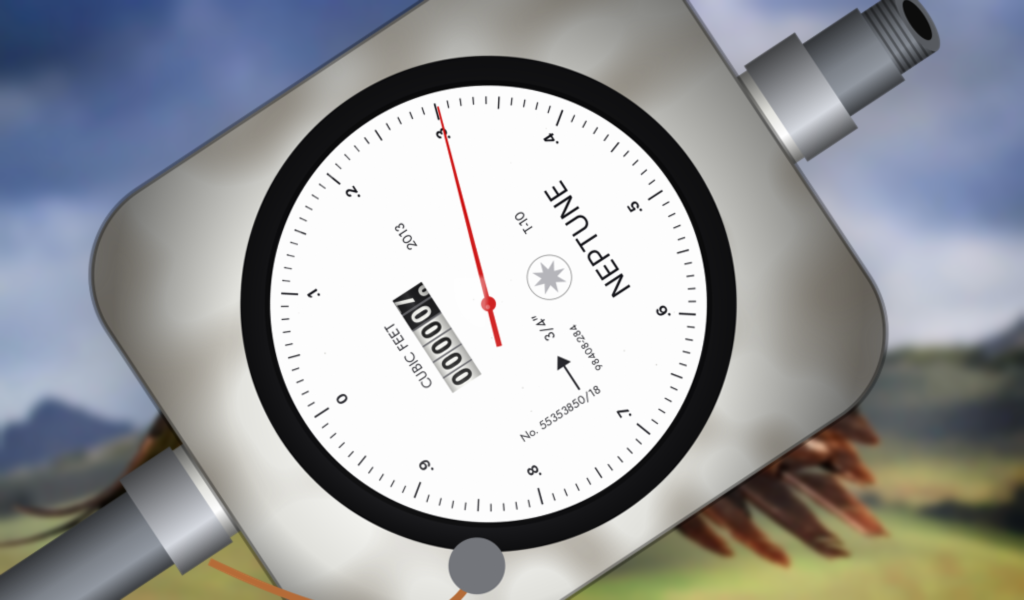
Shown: 7.30; ft³
